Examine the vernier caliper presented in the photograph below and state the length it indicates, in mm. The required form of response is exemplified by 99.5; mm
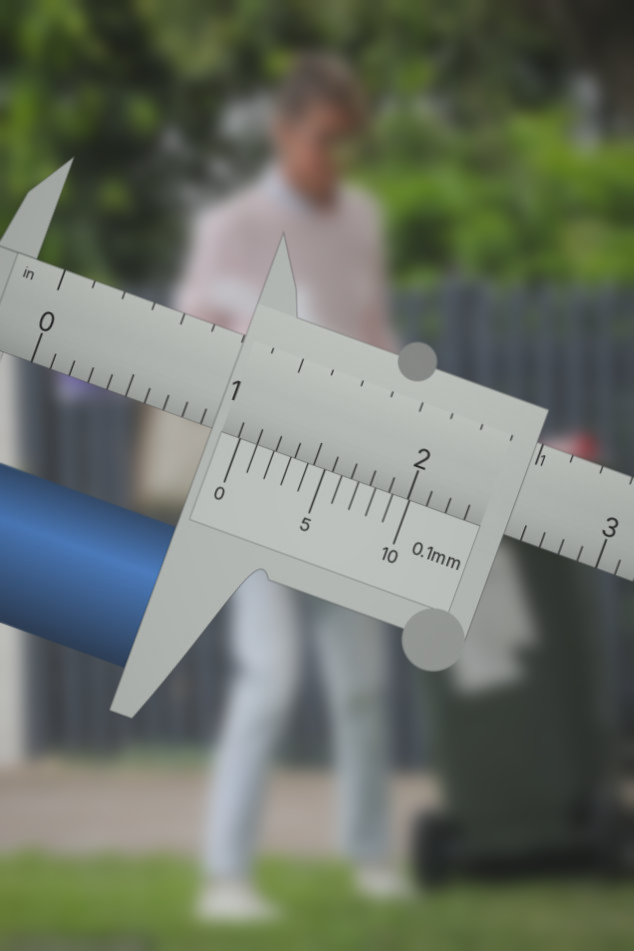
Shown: 11.1; mm
